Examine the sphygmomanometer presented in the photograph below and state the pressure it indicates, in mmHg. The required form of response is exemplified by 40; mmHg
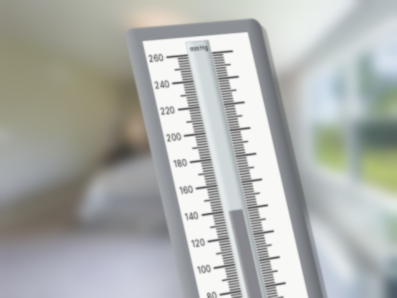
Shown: 140; mmHg
